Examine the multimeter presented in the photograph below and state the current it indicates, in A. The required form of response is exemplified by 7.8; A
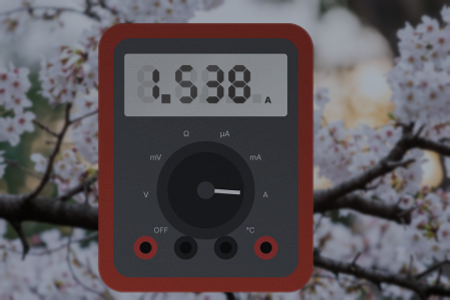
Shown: 1.538; A
